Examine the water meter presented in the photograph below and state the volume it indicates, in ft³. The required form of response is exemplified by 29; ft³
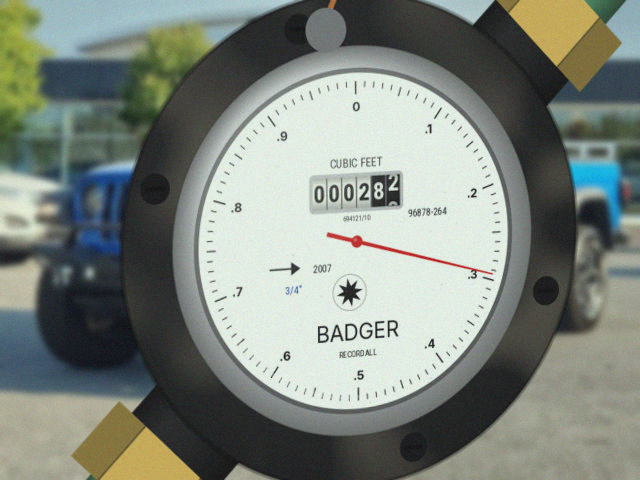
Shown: 282.29; ft³
